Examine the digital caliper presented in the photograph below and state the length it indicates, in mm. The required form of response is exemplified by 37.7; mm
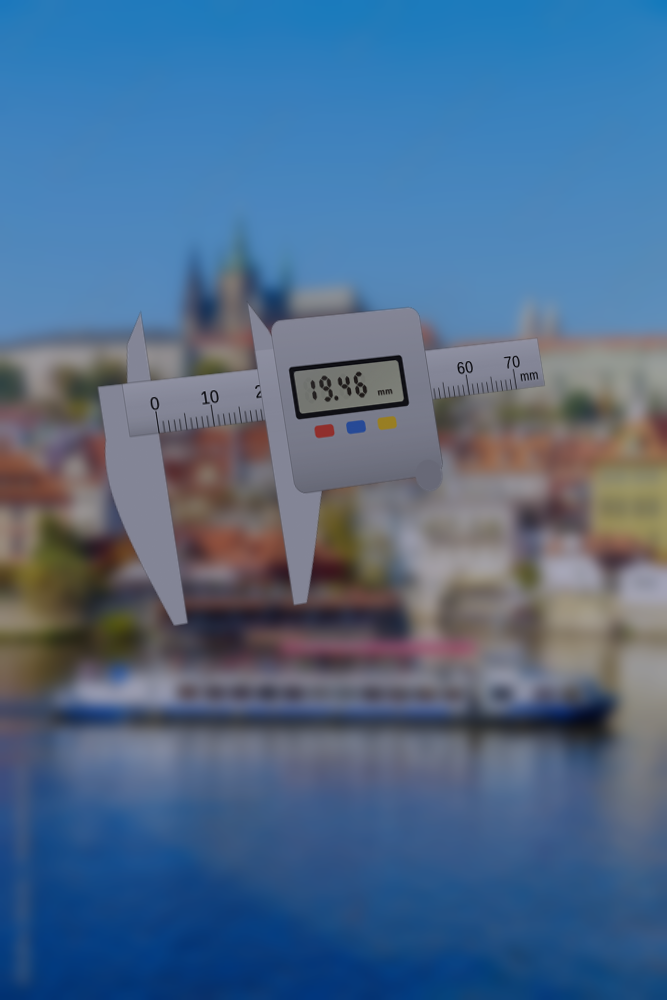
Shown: 19.46; mm
